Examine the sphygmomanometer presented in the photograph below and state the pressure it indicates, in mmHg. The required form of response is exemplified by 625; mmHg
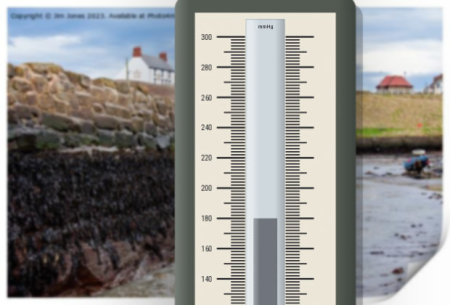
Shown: 180; mmHg
